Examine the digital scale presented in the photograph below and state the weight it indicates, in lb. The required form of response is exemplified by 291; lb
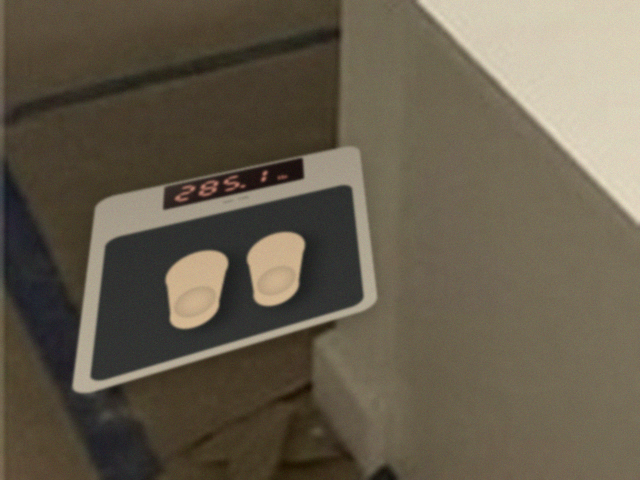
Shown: 285.1; lb
